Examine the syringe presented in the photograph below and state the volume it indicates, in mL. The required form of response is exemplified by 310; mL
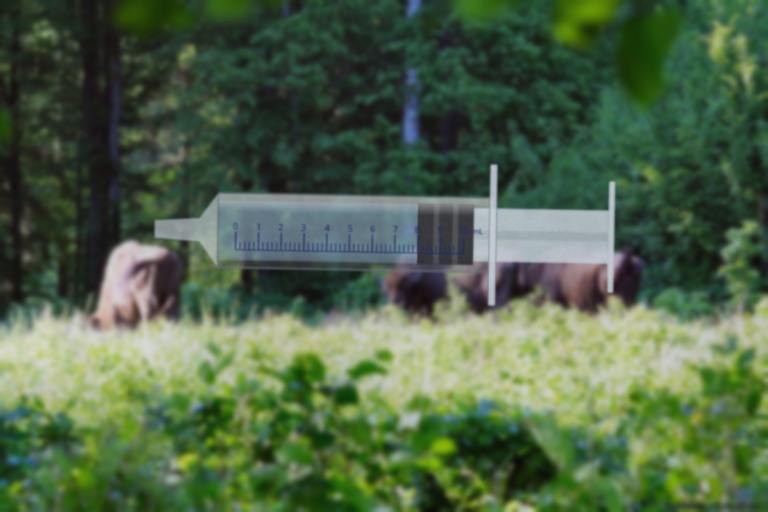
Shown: 8; mL
